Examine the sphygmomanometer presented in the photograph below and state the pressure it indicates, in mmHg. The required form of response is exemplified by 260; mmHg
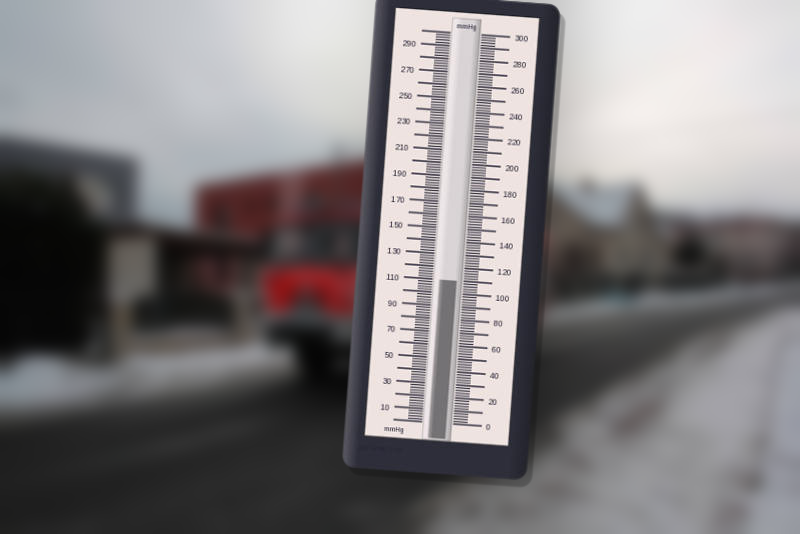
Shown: 110; mmHg
